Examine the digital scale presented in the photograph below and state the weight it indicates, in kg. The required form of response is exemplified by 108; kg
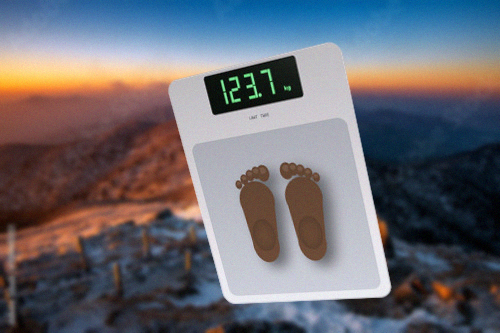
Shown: 123.7; kg
